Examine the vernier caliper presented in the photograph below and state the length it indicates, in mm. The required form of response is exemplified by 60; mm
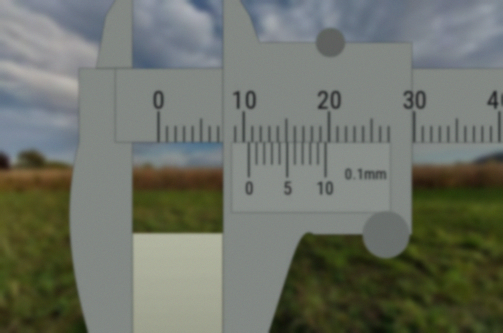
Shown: 10.6; mm
